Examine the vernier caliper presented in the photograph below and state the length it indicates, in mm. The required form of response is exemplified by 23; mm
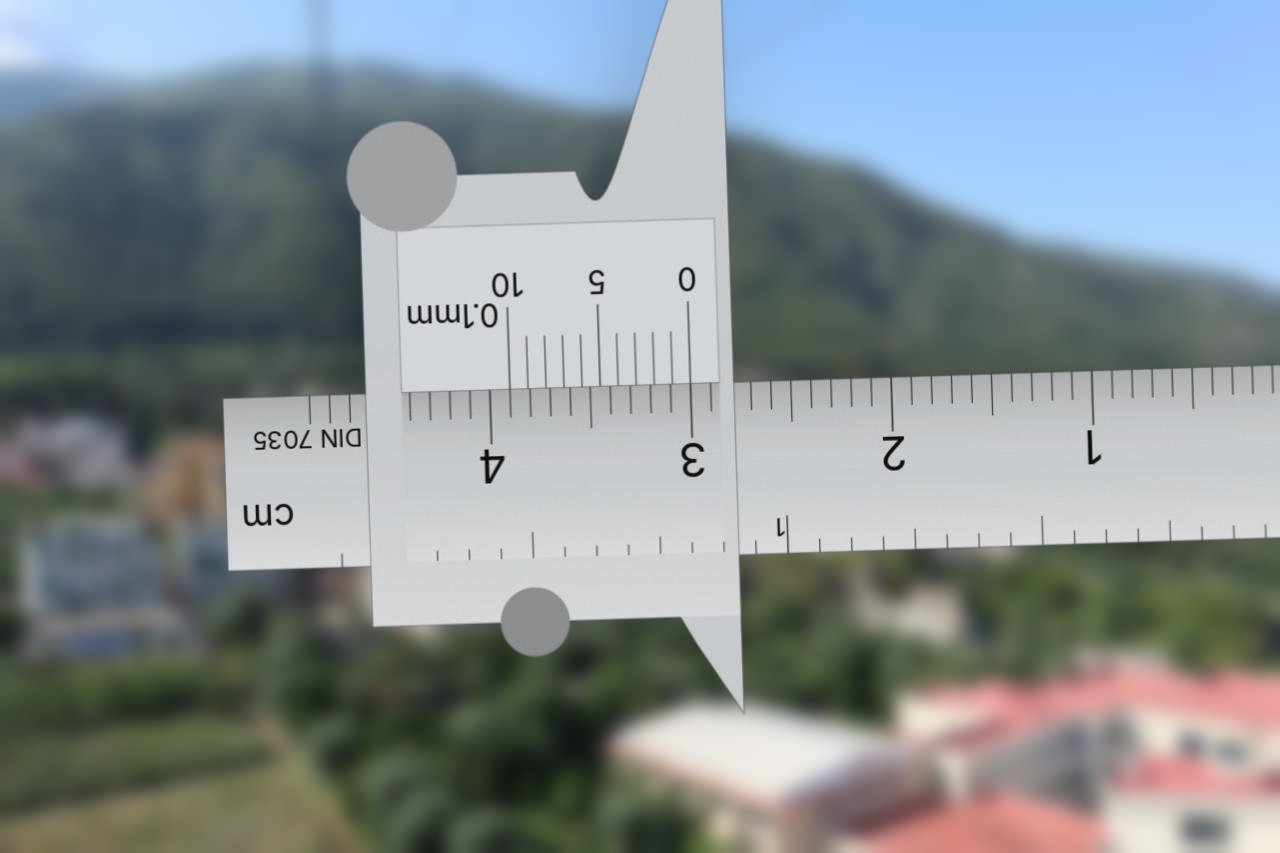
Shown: 30.0; mm
